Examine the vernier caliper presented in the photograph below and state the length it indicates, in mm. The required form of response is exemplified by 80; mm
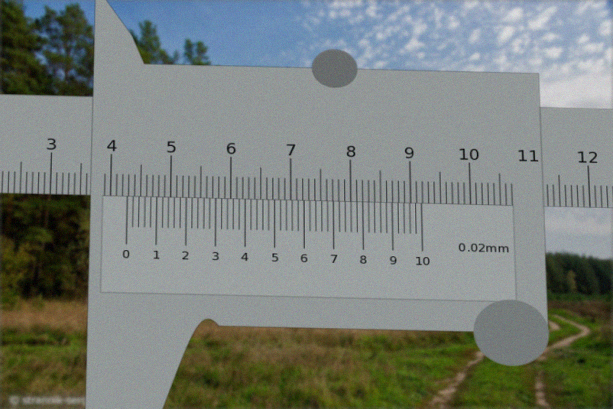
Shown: 42.8; mm
